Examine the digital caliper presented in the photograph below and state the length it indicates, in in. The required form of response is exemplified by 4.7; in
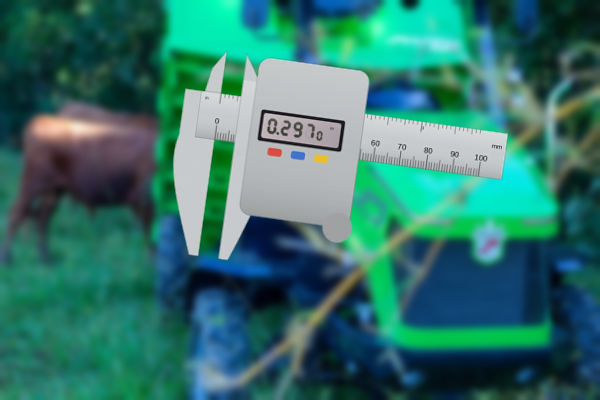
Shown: 0.2970; in
